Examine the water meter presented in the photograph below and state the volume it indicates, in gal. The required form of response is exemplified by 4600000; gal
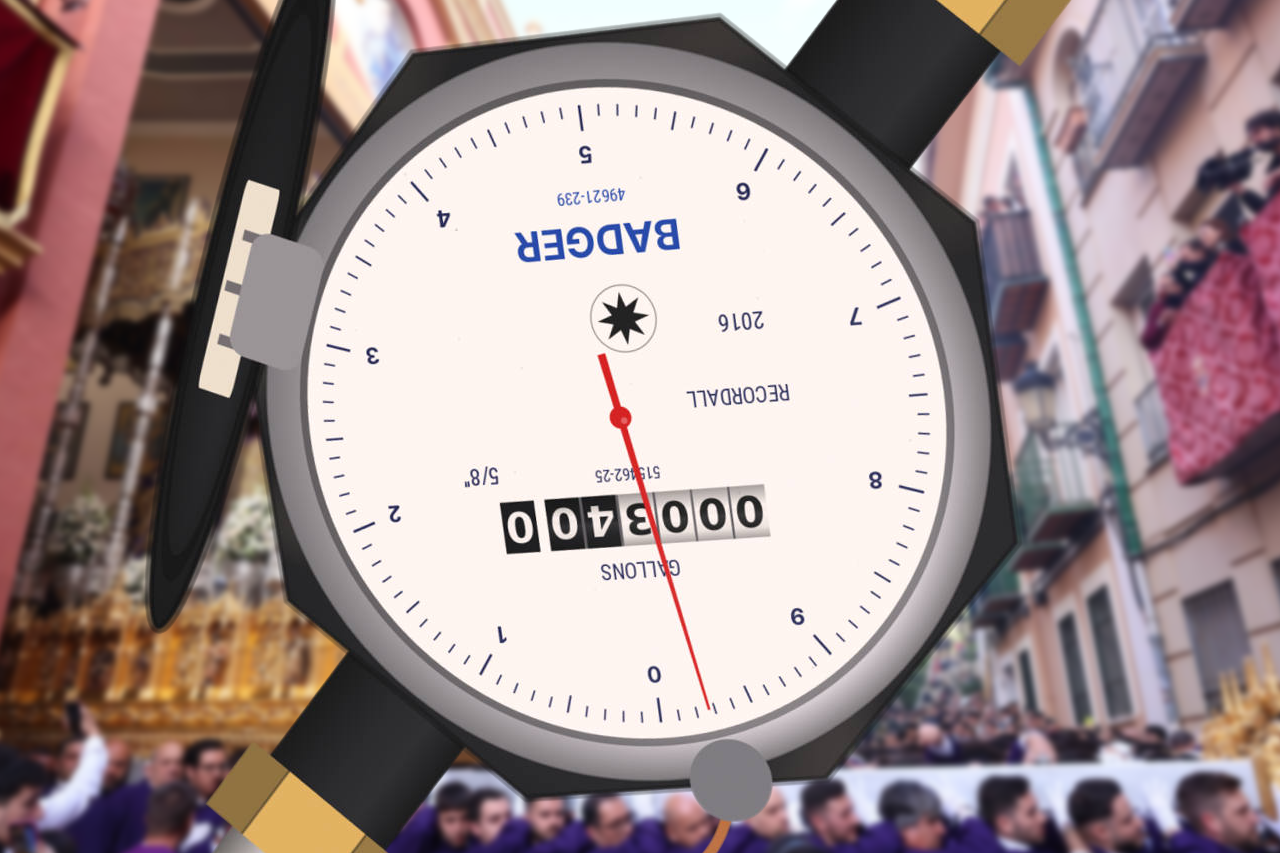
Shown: 3399.7; gal
